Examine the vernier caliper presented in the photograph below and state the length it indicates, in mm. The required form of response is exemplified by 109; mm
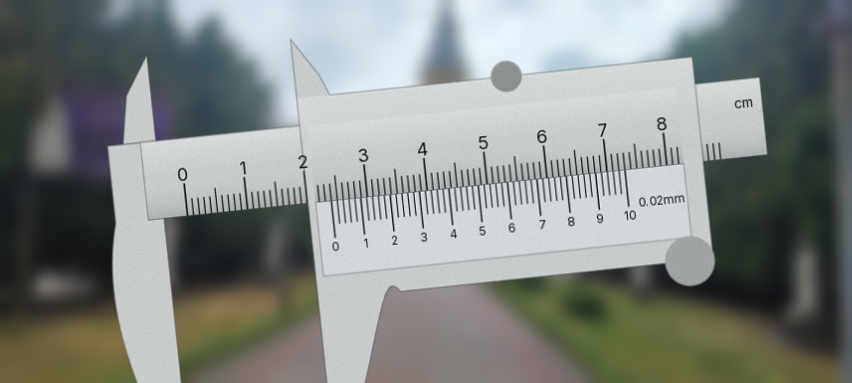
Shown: 24.0; mm
